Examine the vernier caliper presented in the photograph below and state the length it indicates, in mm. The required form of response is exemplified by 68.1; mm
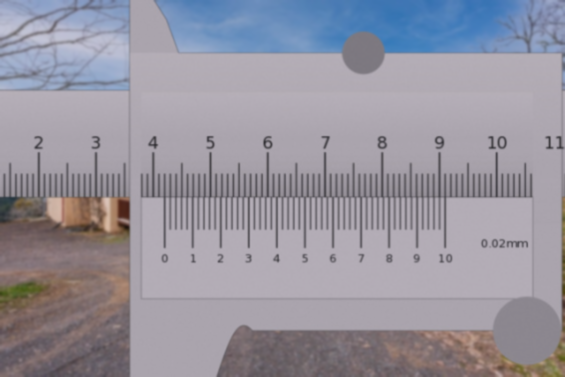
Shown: 42.0; mm
